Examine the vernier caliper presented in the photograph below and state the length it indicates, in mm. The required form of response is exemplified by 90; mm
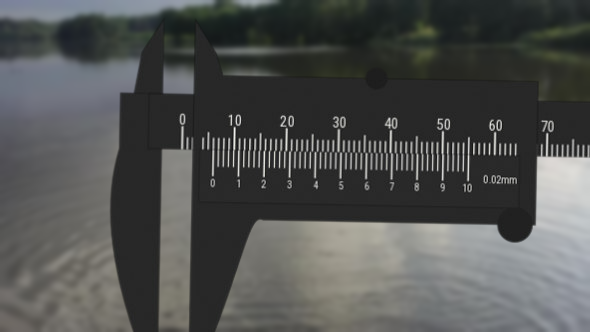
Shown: 6.0; mm
